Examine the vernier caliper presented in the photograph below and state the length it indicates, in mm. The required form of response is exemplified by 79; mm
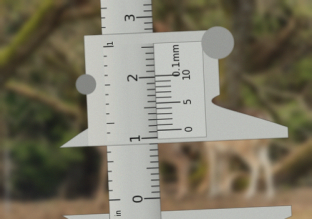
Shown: 11.2; mm
